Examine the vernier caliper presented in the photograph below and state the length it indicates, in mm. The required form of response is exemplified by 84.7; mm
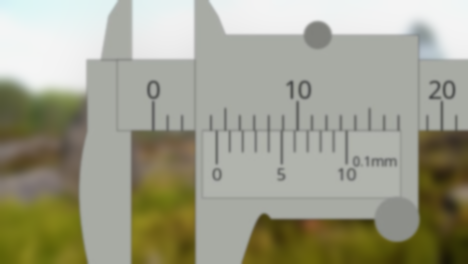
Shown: 4.4; mm
